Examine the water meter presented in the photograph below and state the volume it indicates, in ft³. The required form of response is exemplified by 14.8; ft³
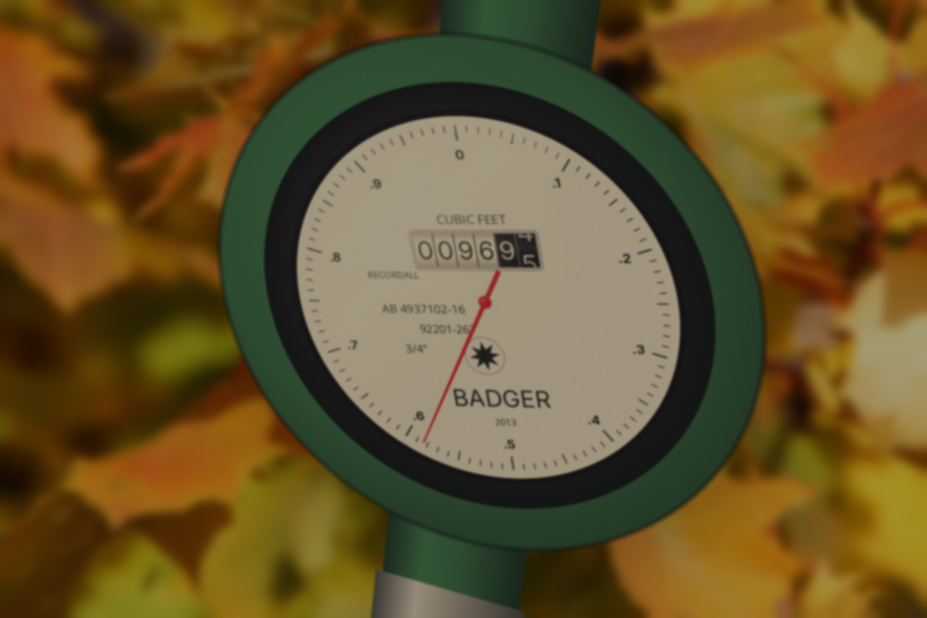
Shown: 9694.58; ft³
